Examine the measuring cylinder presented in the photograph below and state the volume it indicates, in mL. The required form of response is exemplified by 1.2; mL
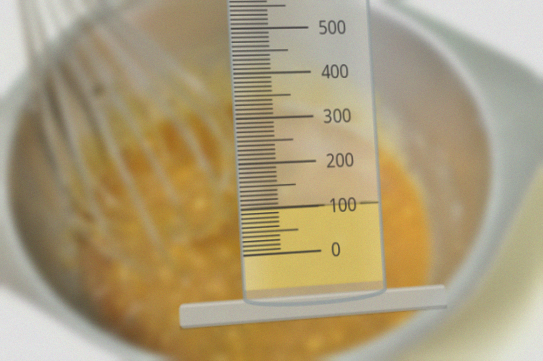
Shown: 100; mL
